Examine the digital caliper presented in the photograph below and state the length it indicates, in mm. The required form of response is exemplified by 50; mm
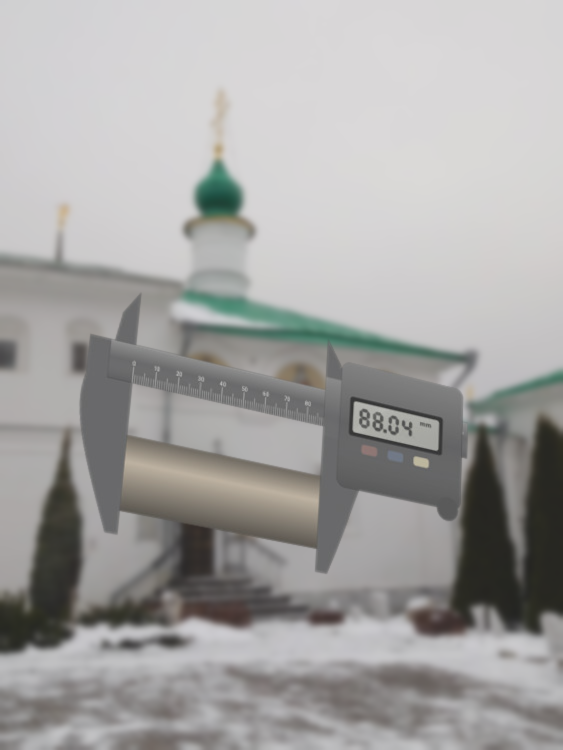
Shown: 88.04; mm
